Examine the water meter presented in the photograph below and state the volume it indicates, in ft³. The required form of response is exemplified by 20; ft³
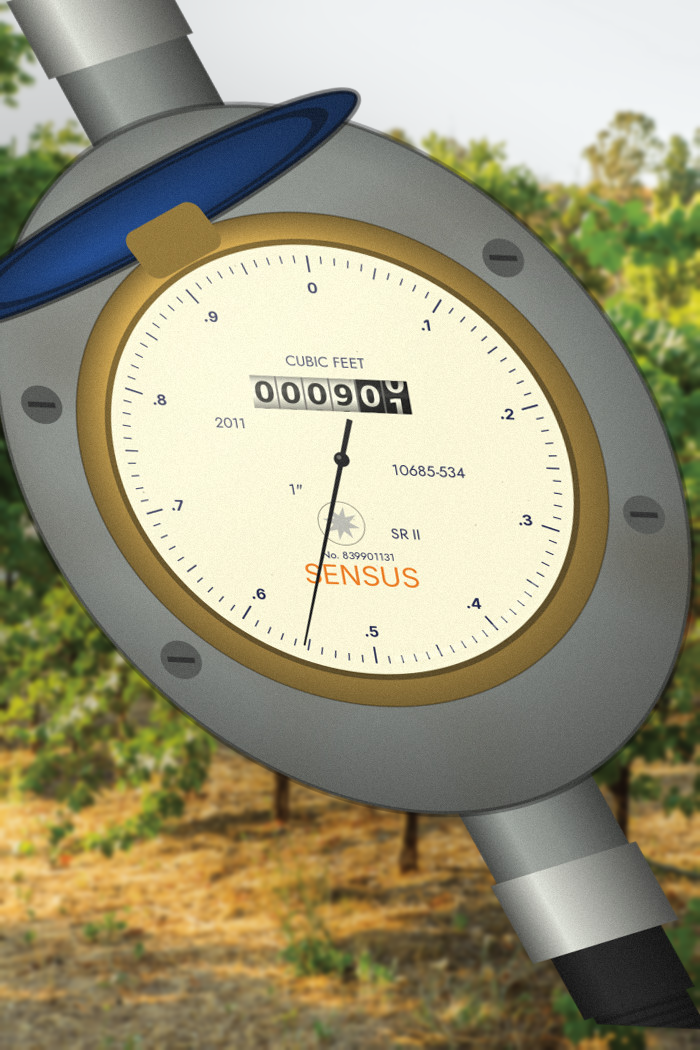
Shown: 900.55; ft³
